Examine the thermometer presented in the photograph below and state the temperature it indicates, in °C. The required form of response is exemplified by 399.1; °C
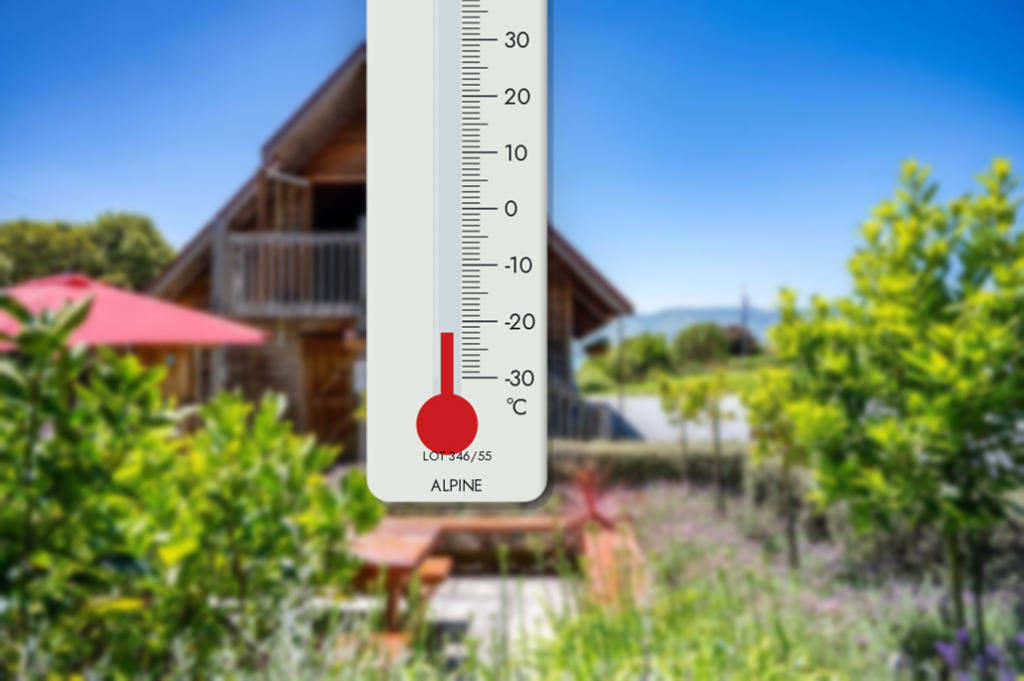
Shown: -22; °C
